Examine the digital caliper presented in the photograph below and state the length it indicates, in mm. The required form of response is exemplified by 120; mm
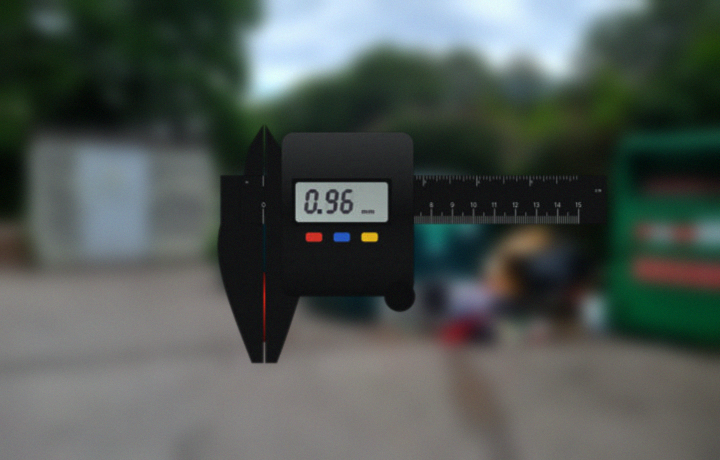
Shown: 0.96; mm
